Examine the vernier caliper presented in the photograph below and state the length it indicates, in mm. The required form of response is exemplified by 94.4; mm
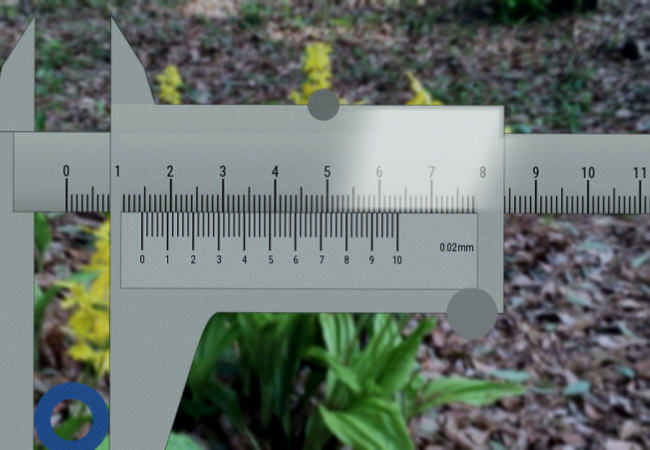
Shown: 14.5; mm
